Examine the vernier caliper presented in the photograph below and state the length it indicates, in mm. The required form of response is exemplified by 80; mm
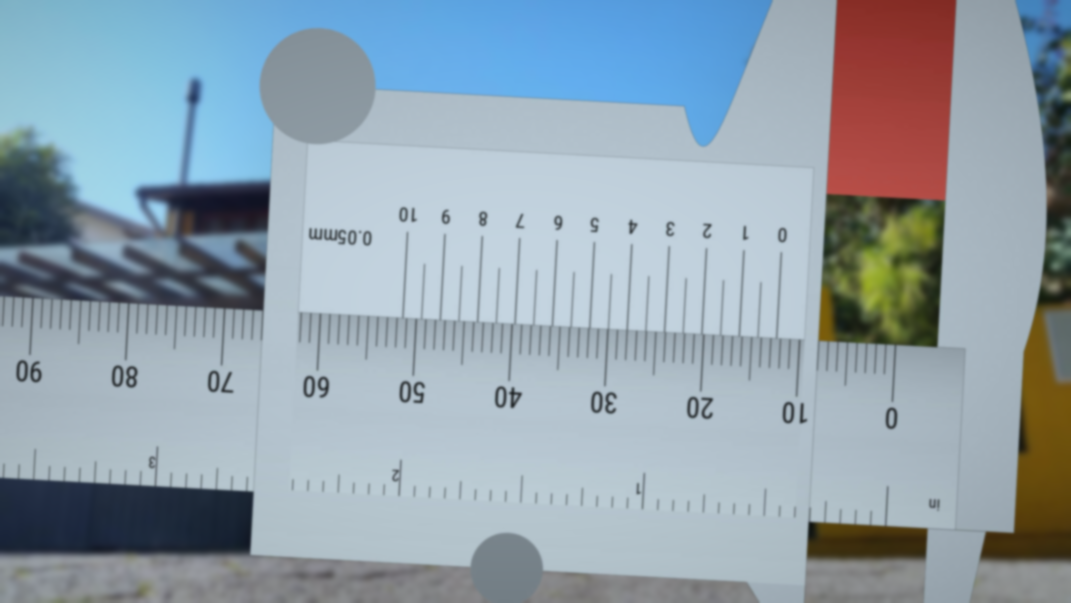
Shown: 12.4; mm
